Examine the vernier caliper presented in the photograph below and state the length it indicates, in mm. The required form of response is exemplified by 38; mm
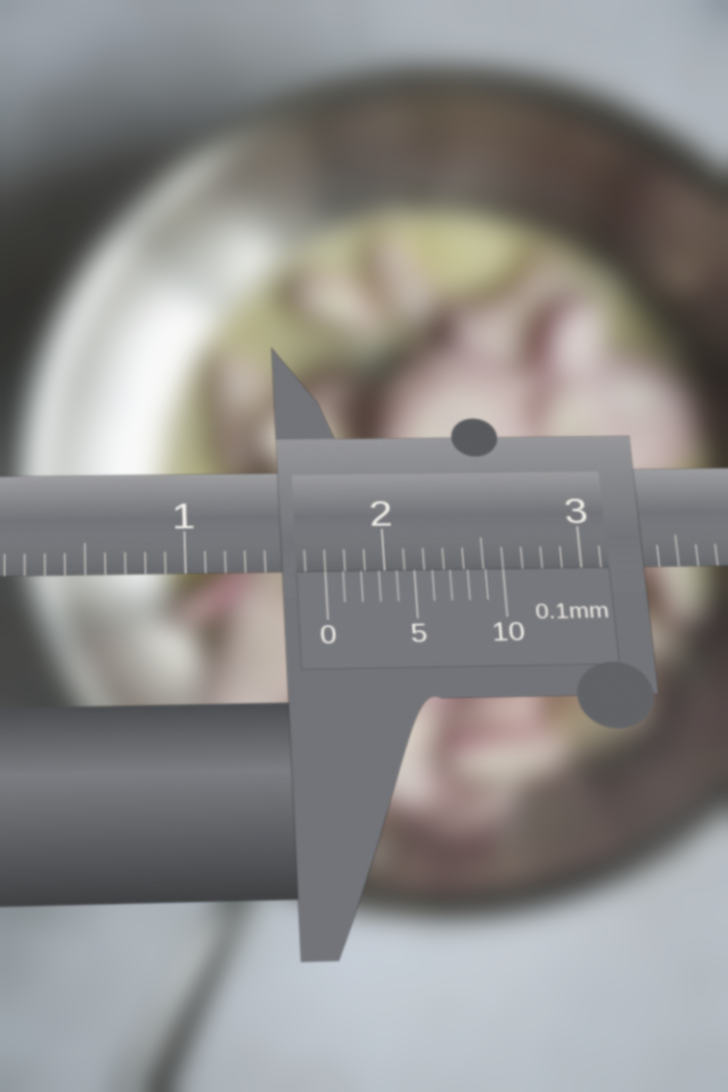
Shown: 17.0; mm
